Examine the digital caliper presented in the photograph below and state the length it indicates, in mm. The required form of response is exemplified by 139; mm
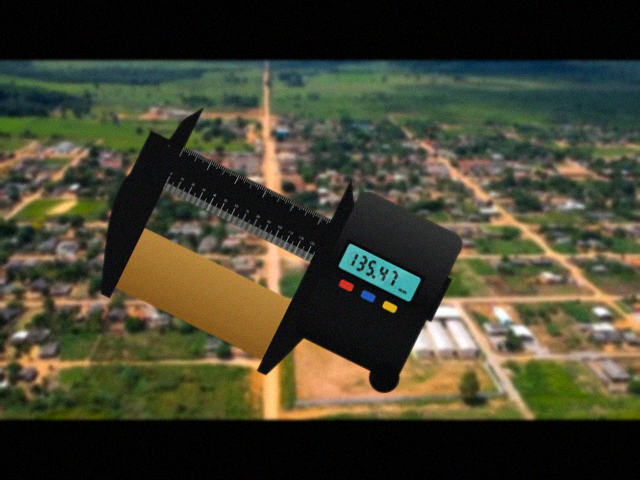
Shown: 135.47; mm
